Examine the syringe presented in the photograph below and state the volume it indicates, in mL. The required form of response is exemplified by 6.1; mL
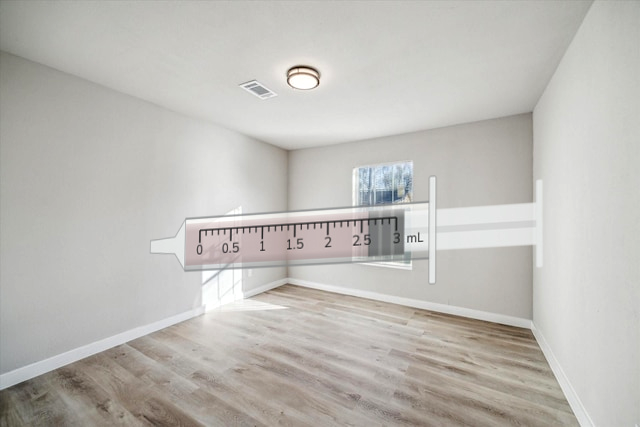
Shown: 2.6; mL
